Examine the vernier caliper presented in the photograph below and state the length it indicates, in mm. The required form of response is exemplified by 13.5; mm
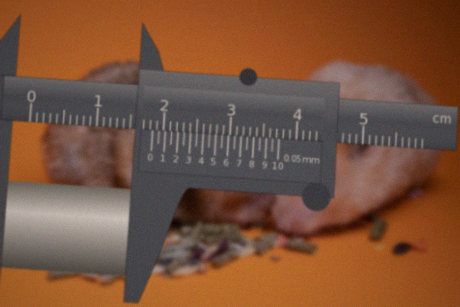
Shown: 18.4; mm
